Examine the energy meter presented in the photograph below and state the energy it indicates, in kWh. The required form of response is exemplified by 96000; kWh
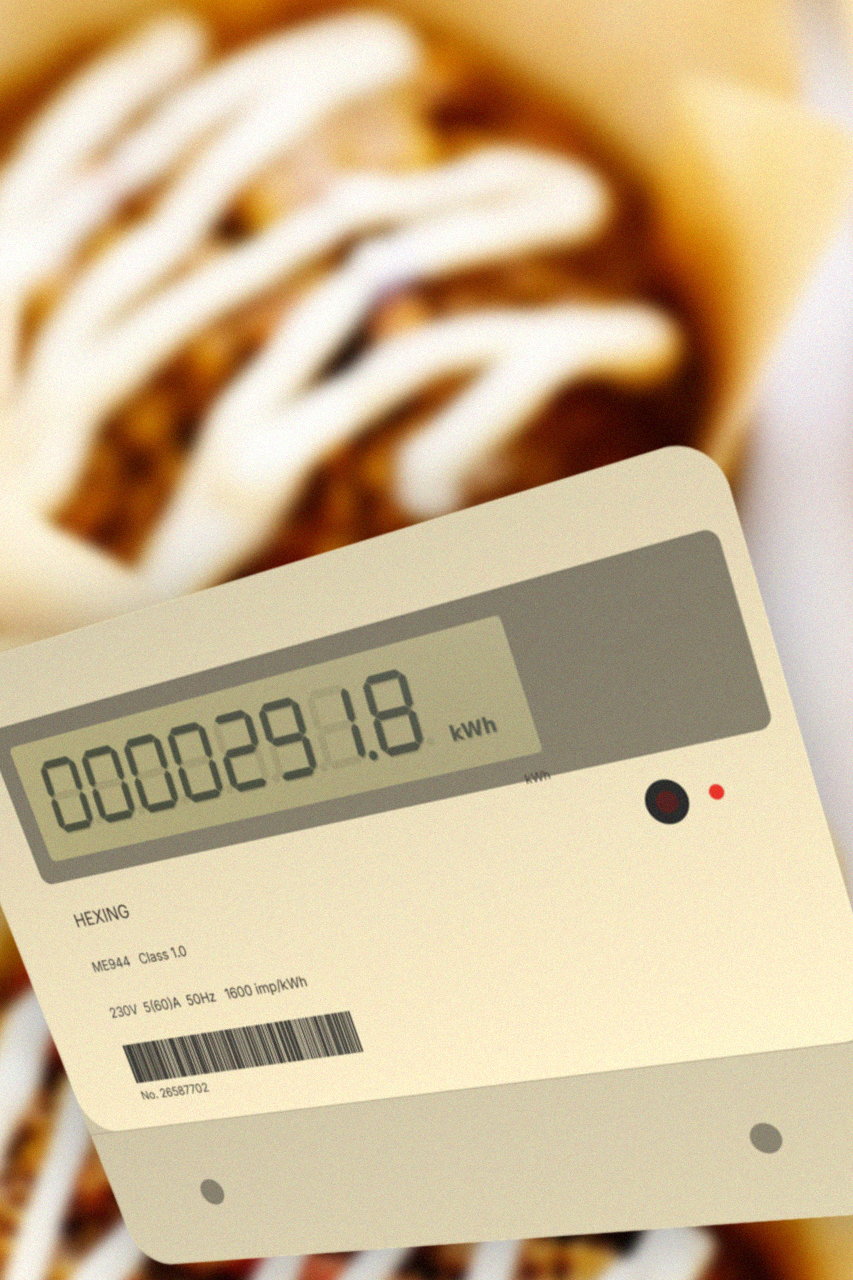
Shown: 291.8; kWh
